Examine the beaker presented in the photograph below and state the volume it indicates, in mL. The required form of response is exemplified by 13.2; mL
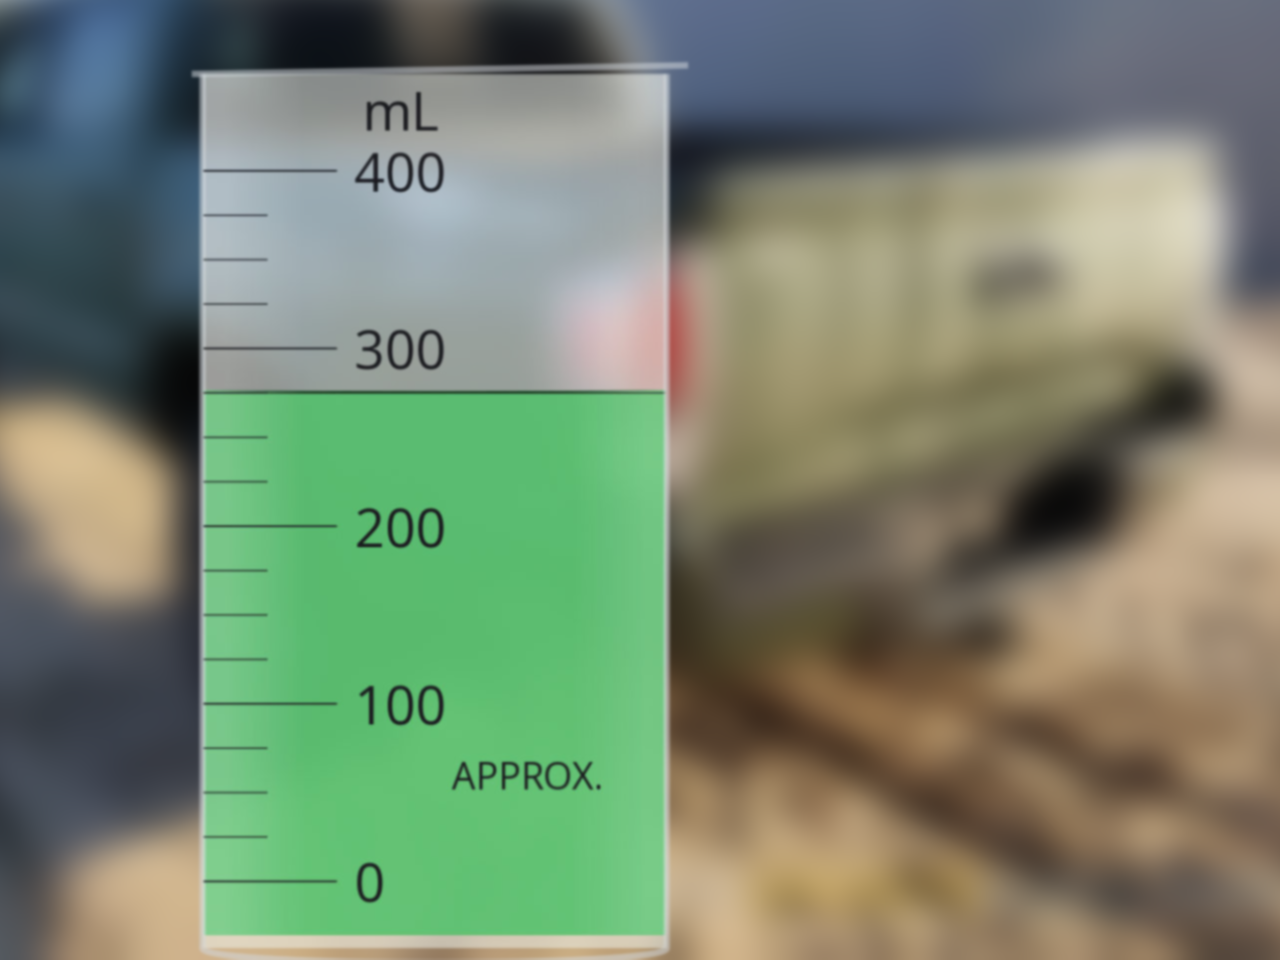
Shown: 275; mL
